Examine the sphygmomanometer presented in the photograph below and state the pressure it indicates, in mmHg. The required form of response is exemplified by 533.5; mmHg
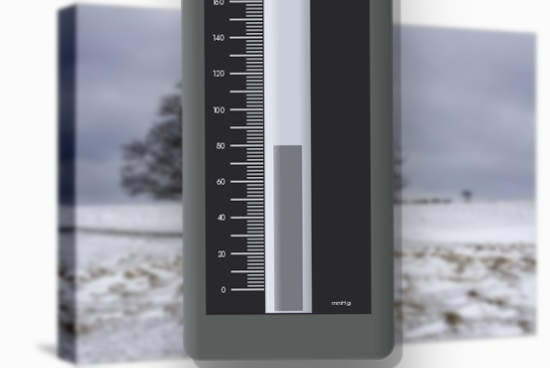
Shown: 80; mmHg
